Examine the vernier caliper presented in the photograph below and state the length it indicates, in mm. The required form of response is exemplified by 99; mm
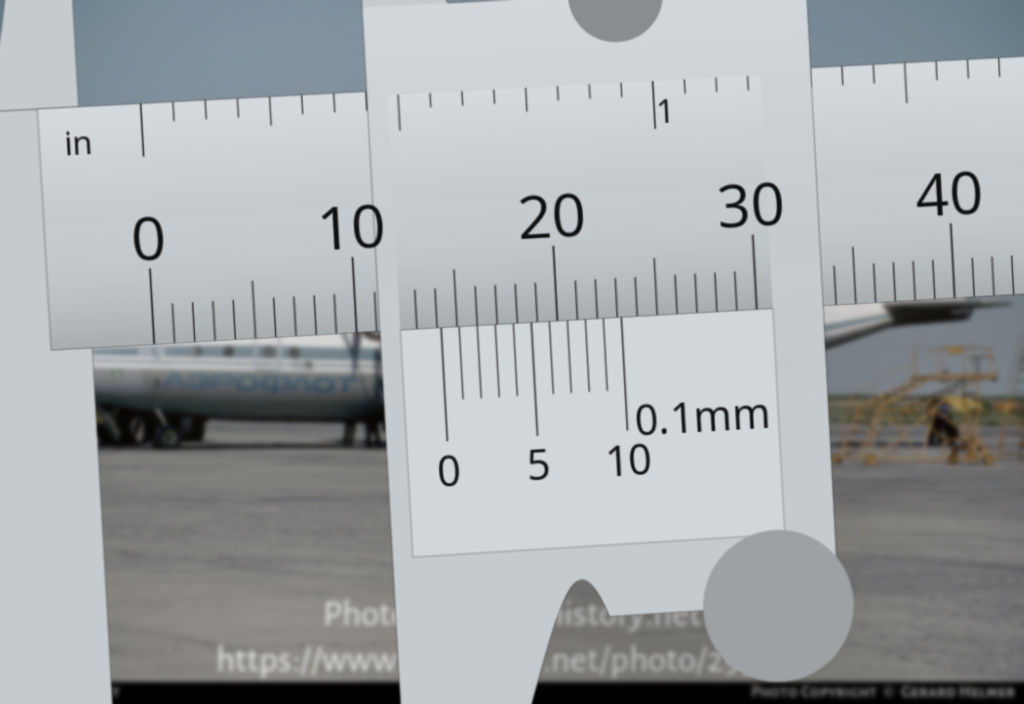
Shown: 14.2; mm
